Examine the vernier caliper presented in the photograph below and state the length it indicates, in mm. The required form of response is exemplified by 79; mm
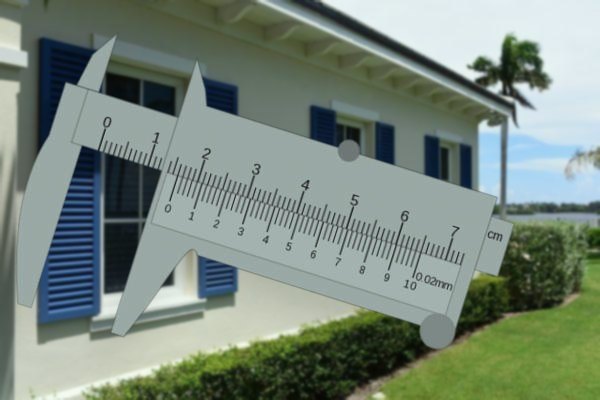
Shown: 16.0; mm
